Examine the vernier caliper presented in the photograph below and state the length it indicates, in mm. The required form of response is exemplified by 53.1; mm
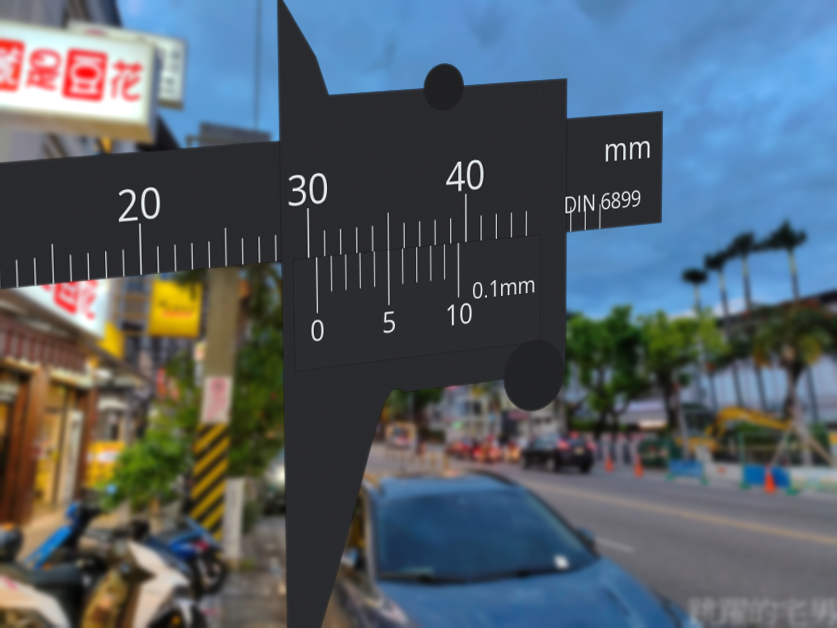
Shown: 30.5; mm
